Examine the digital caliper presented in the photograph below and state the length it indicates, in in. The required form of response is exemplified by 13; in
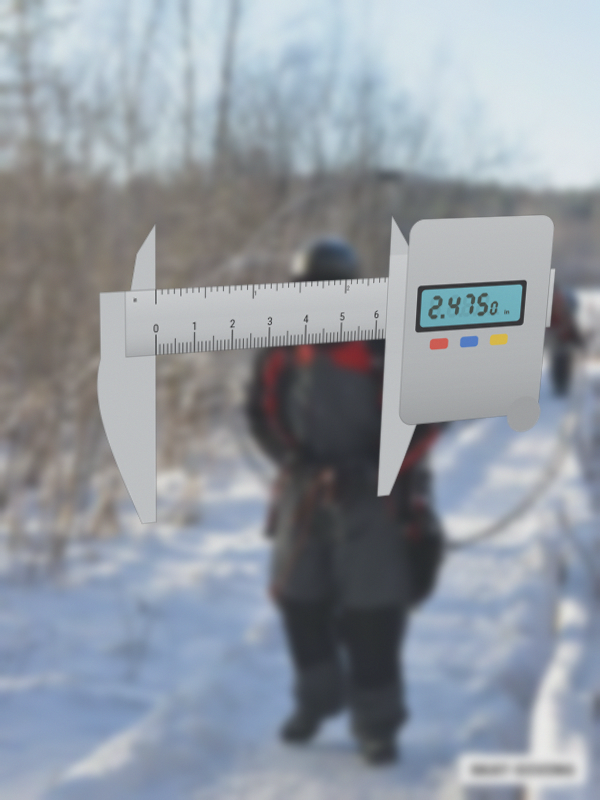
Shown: 2.4750; in
